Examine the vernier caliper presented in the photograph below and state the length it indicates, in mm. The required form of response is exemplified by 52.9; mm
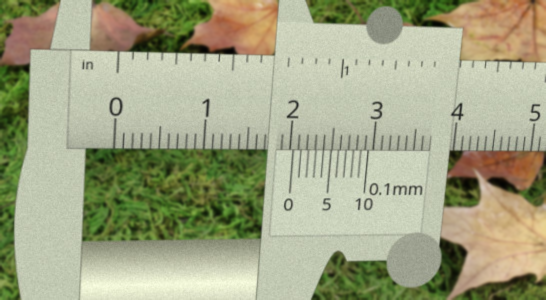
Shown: 20.4; mm
